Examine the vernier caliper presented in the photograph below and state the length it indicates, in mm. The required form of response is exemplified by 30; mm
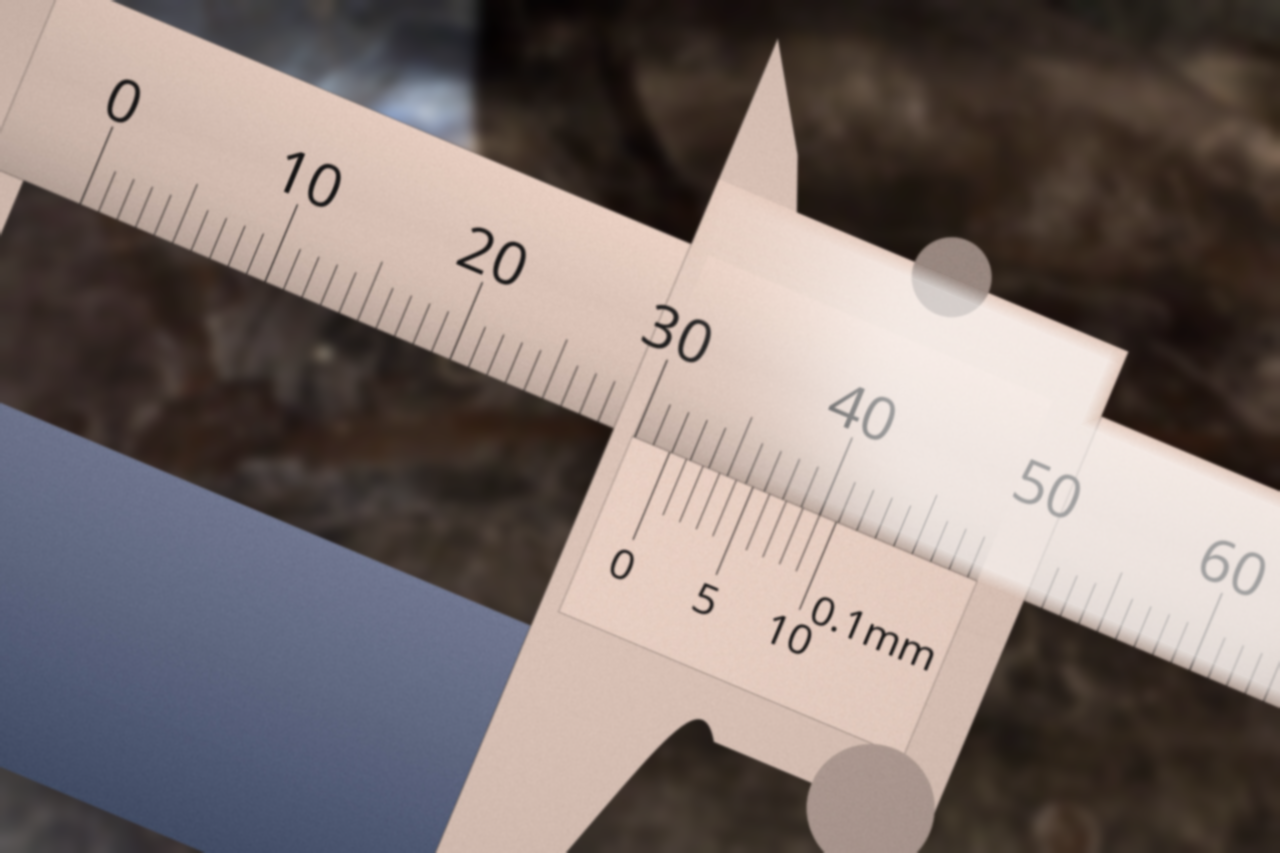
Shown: 31.9; mm
